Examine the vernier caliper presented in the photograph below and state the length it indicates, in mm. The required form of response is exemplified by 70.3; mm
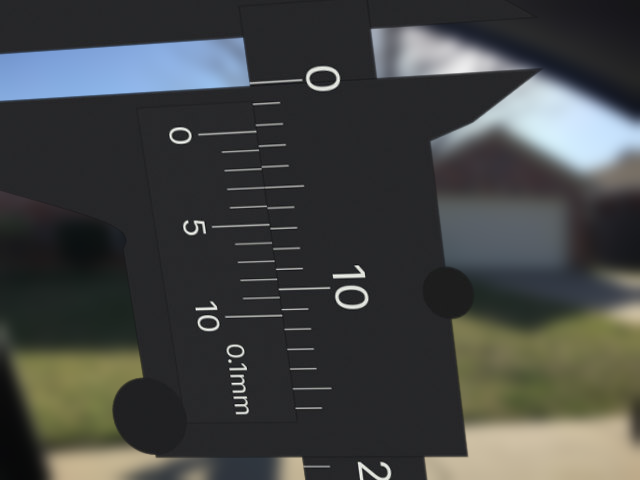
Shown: 2.3; mm
